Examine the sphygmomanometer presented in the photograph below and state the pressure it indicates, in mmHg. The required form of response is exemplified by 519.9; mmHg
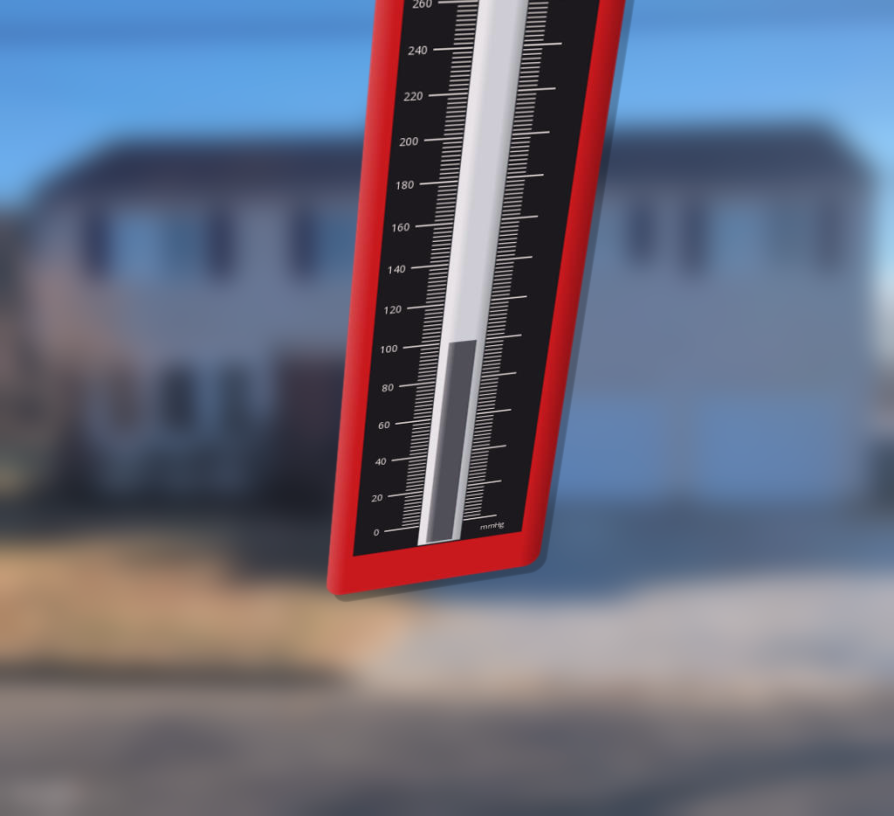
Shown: 100; mmHg
